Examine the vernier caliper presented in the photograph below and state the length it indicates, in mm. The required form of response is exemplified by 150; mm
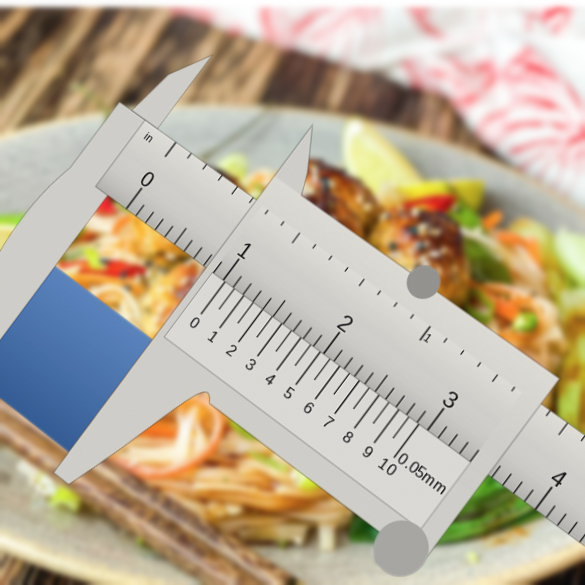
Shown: 10.2; mm
